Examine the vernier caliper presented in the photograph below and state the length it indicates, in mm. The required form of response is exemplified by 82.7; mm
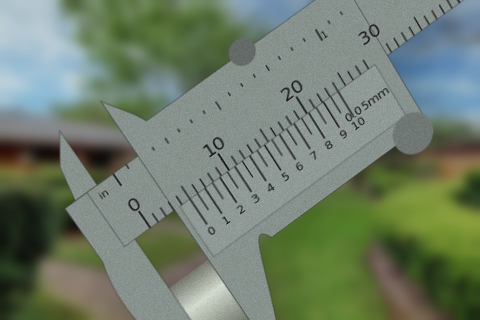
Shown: 5.0; mm
